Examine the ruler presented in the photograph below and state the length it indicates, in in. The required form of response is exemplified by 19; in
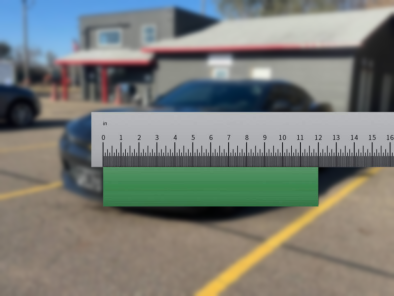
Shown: 12; in
